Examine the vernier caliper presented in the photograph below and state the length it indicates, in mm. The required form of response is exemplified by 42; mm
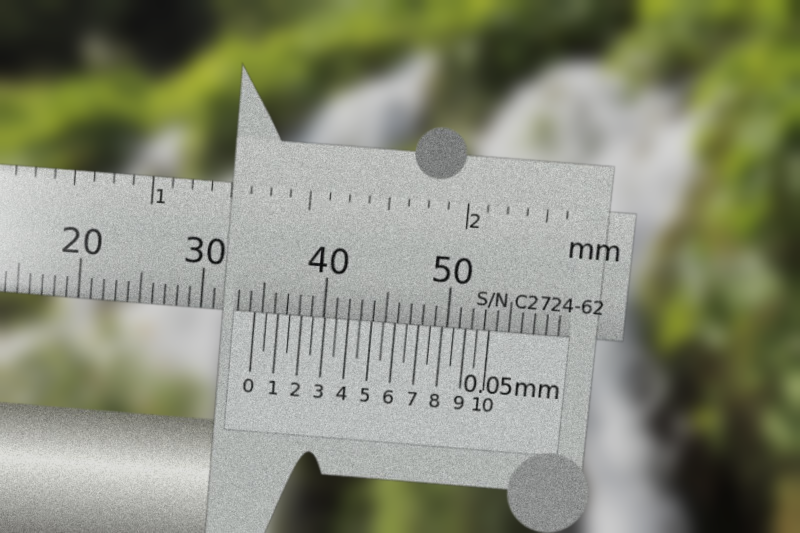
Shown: 34.4; mm
